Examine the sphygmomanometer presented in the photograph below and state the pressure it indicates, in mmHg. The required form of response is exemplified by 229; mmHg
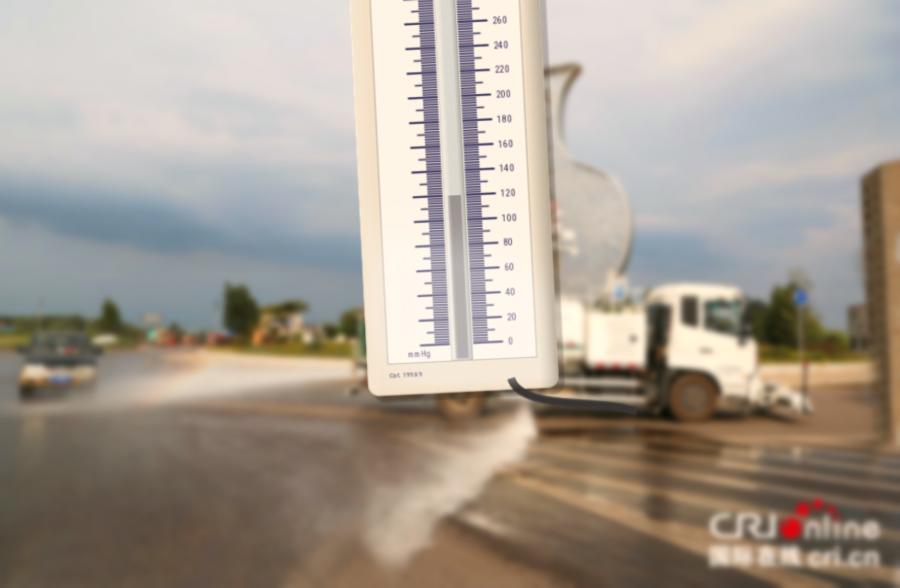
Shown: 120; mmHg
